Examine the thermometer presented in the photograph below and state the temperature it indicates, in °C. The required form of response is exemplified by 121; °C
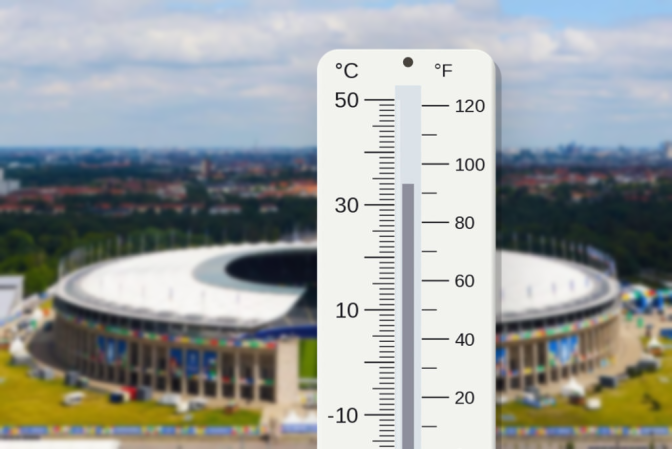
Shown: 34; °C
